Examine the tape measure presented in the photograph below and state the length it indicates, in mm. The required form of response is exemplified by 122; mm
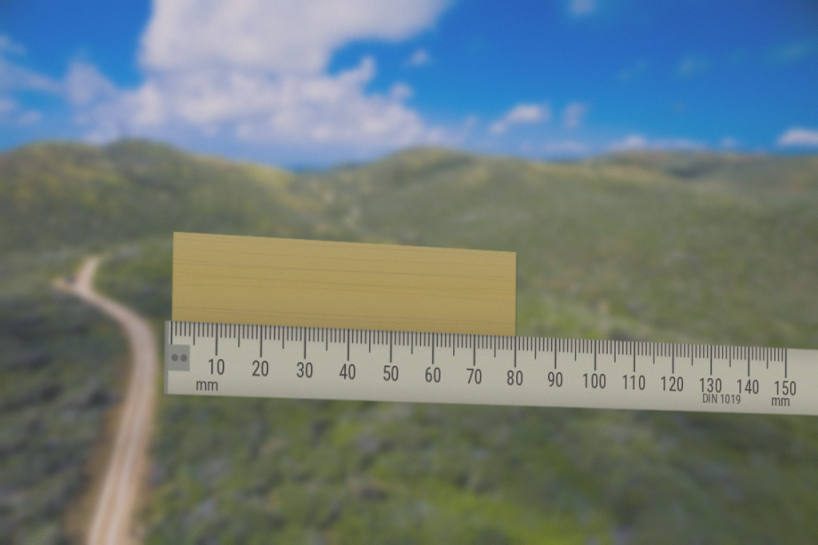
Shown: 80; mm
